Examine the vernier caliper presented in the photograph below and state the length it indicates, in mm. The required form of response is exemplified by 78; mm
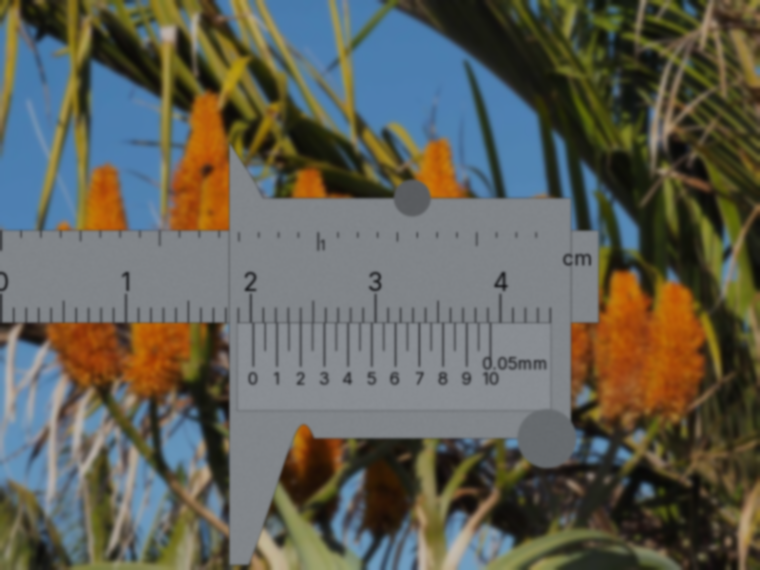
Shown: 20.2; mm
